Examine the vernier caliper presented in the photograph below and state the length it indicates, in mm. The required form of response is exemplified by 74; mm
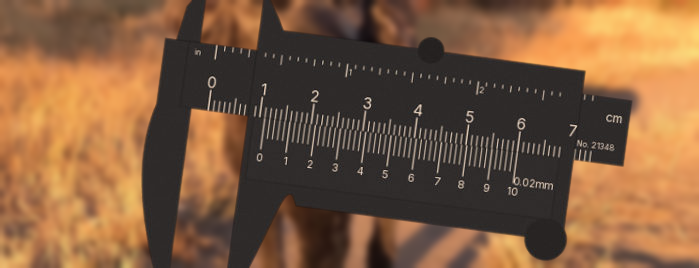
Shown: 11.0; mm
